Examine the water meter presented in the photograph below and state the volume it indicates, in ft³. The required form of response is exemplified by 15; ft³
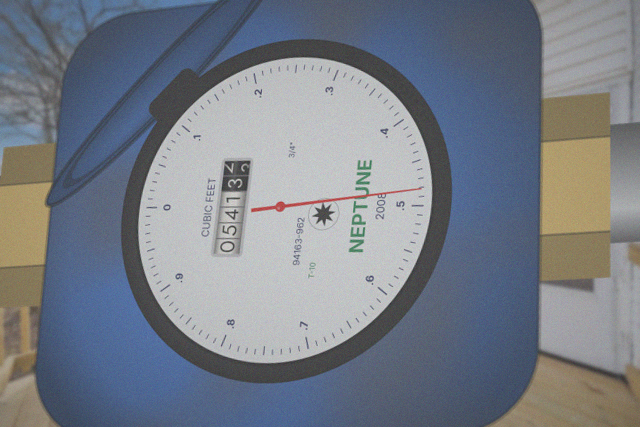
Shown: 54132.48; ft³
